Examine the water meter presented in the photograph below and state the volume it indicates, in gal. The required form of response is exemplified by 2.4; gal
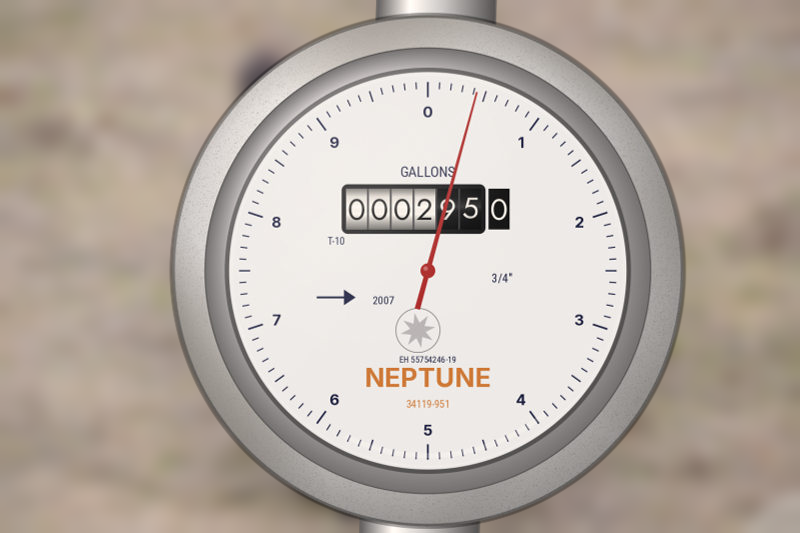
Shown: 2950.4; gal
